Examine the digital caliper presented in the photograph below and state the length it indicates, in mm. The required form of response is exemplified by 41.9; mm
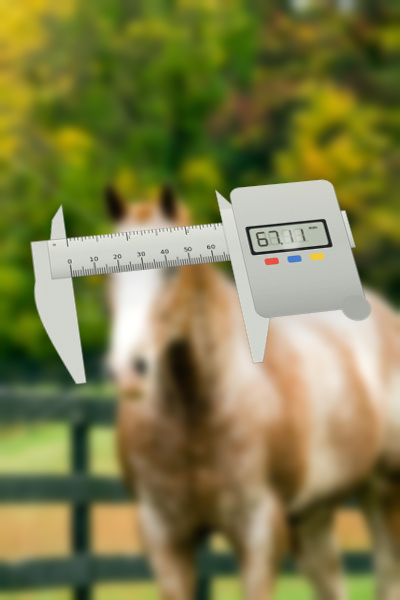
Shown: 67.11; mm
